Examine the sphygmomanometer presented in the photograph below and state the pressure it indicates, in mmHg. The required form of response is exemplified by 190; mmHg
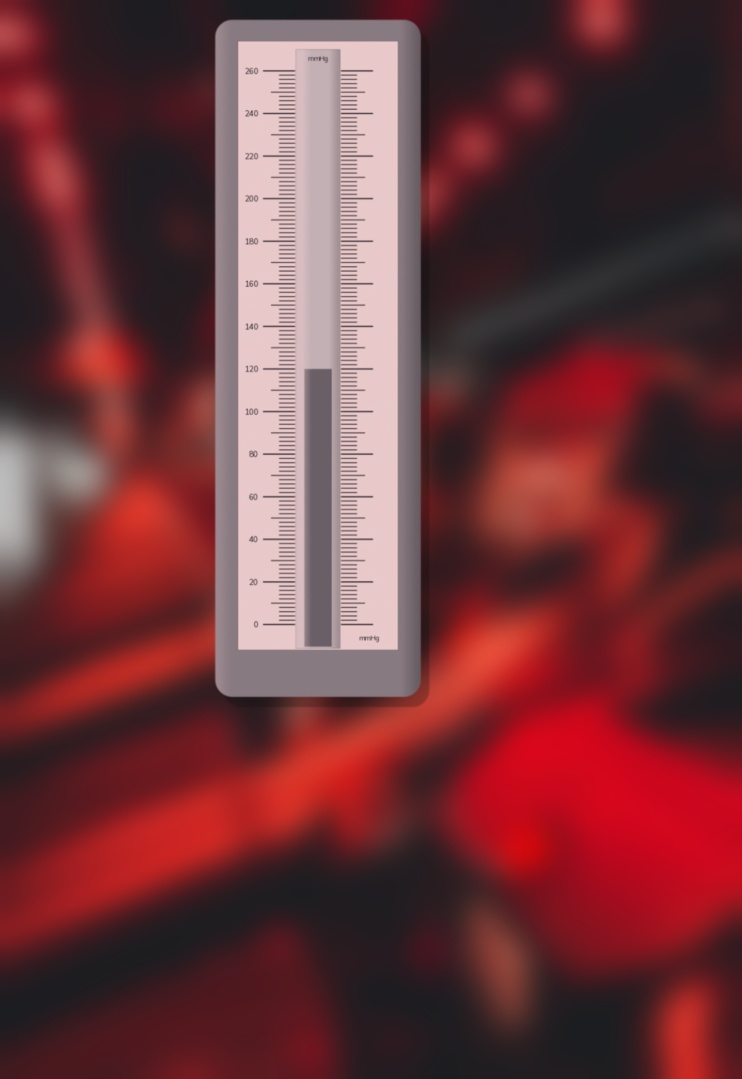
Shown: 120; mmHg
